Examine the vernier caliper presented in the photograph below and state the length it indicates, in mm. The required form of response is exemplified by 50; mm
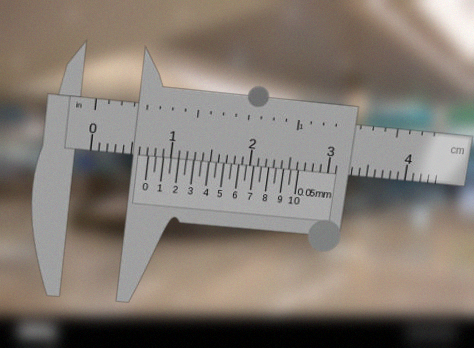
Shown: 7.2; mm
